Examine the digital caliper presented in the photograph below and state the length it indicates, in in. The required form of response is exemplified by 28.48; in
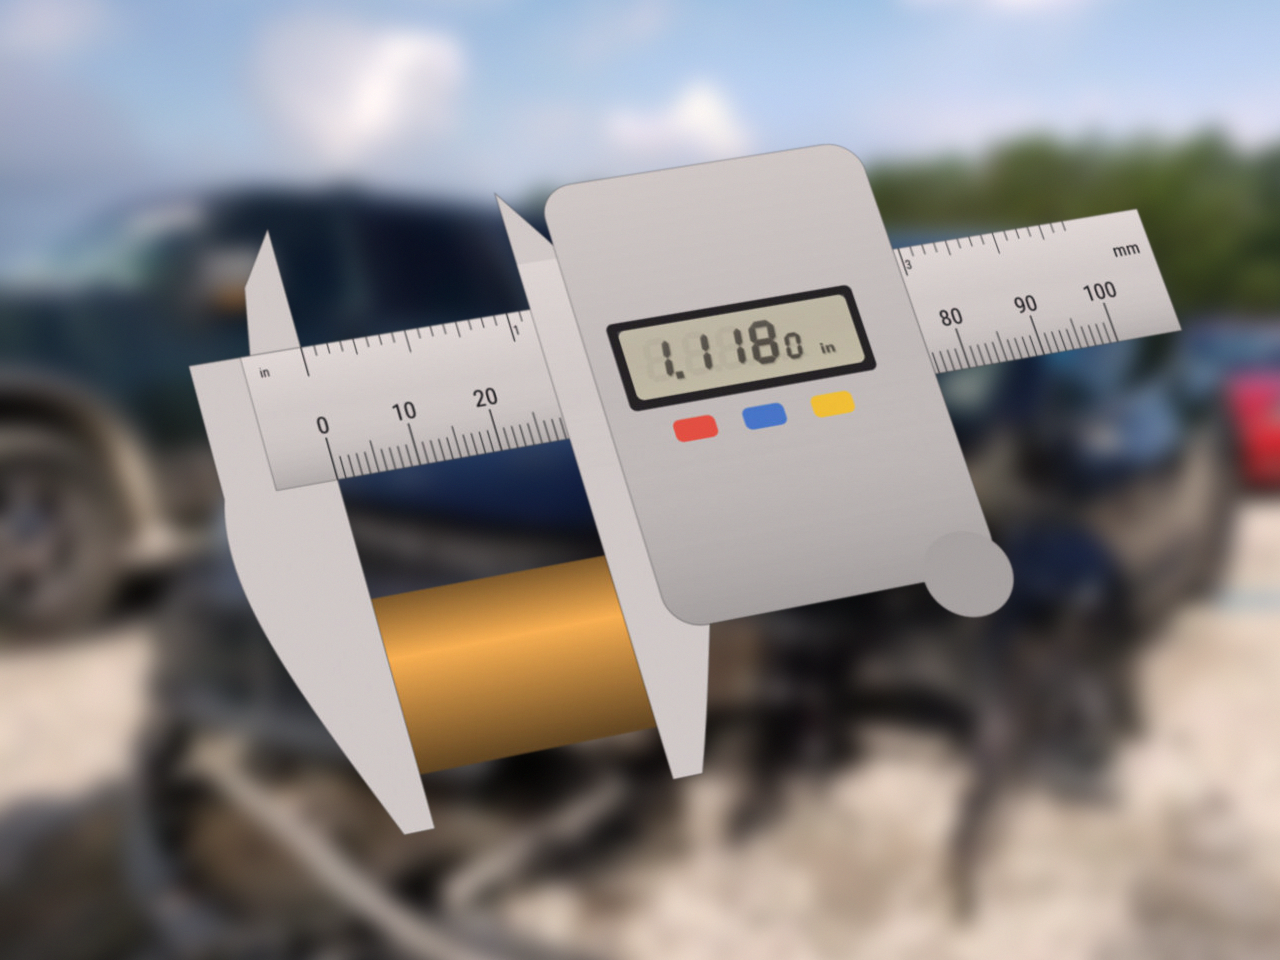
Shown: 1.1180; in
